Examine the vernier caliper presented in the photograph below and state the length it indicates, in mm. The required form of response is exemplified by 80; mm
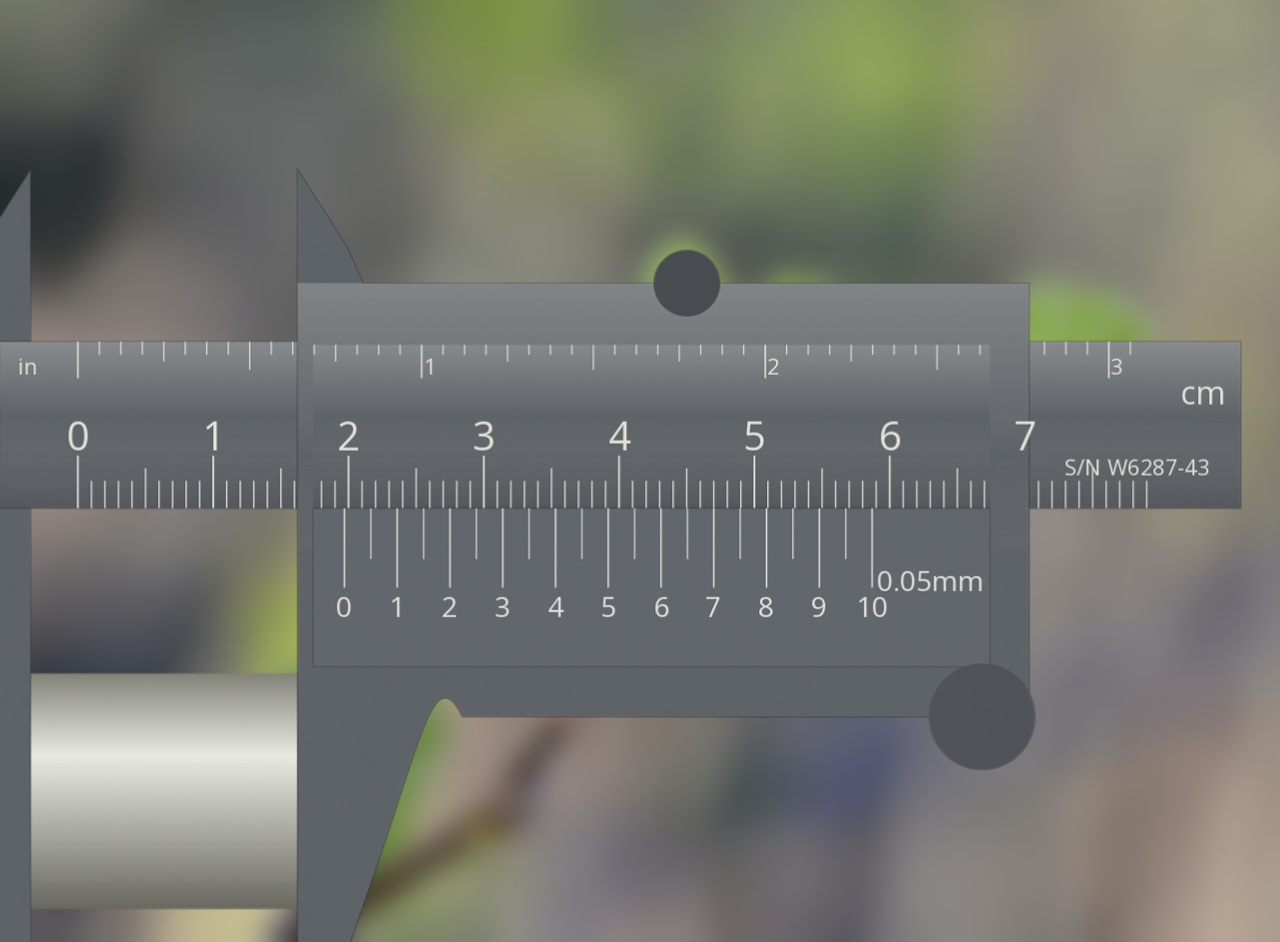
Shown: 19.7; mm
